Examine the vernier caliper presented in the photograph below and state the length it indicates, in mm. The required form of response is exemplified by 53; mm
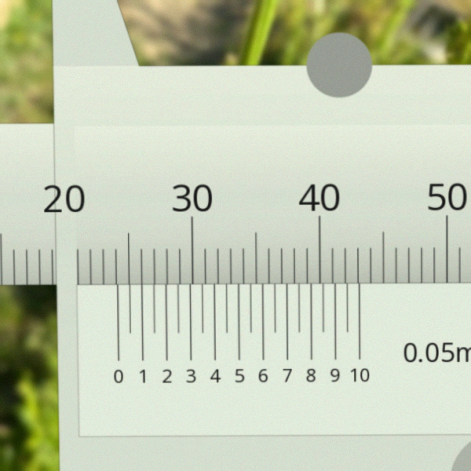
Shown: 24.1; mm
